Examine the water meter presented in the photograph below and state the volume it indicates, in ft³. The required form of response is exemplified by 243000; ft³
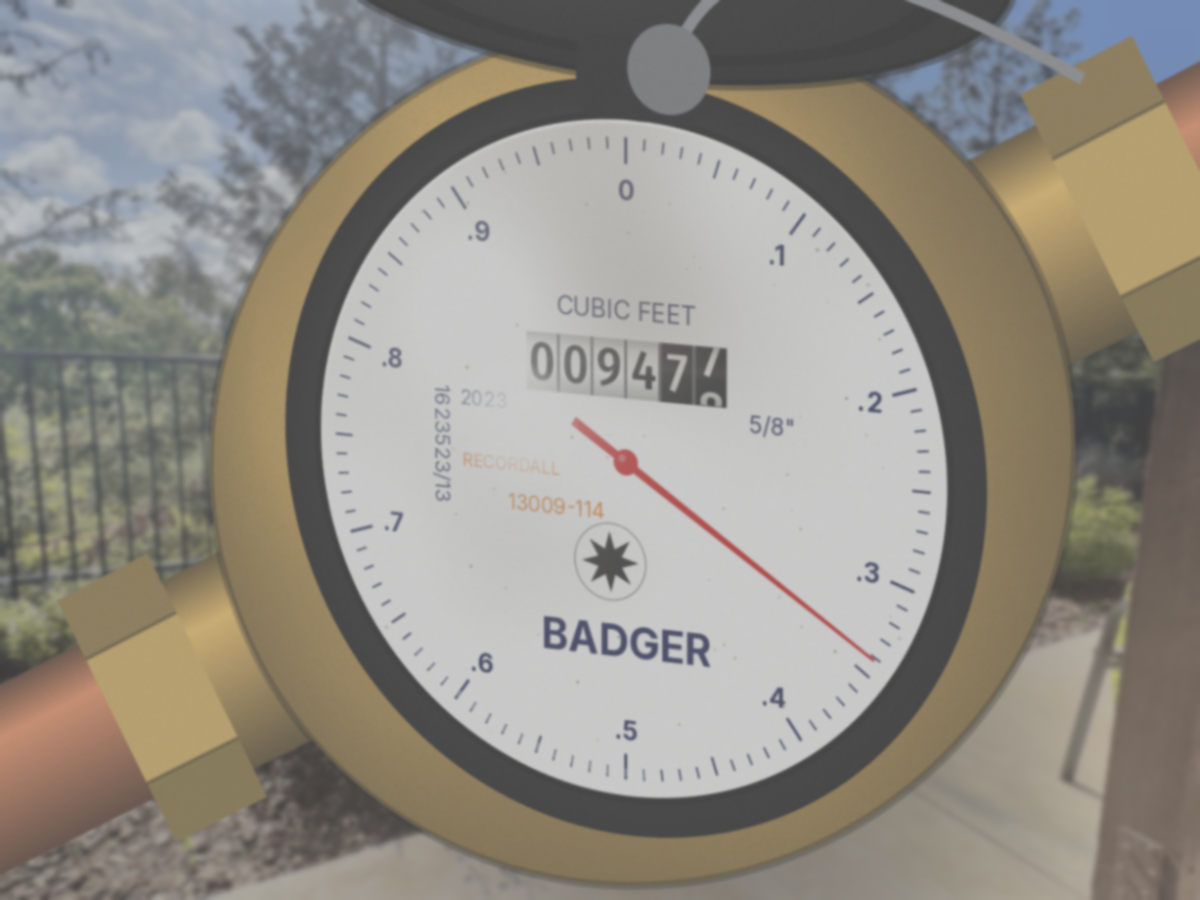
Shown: 9477.34; ft³
